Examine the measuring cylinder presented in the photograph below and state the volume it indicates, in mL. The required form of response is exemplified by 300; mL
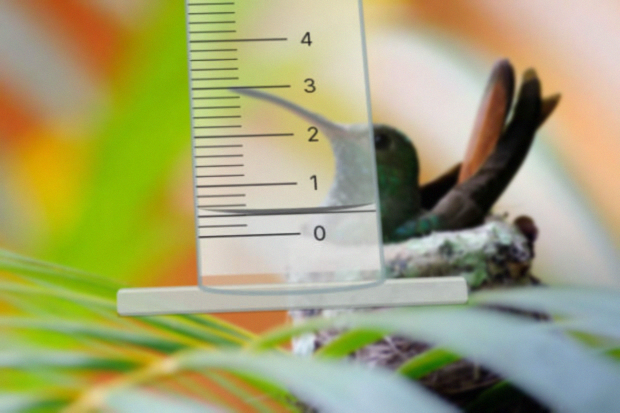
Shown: 0.4; mL
